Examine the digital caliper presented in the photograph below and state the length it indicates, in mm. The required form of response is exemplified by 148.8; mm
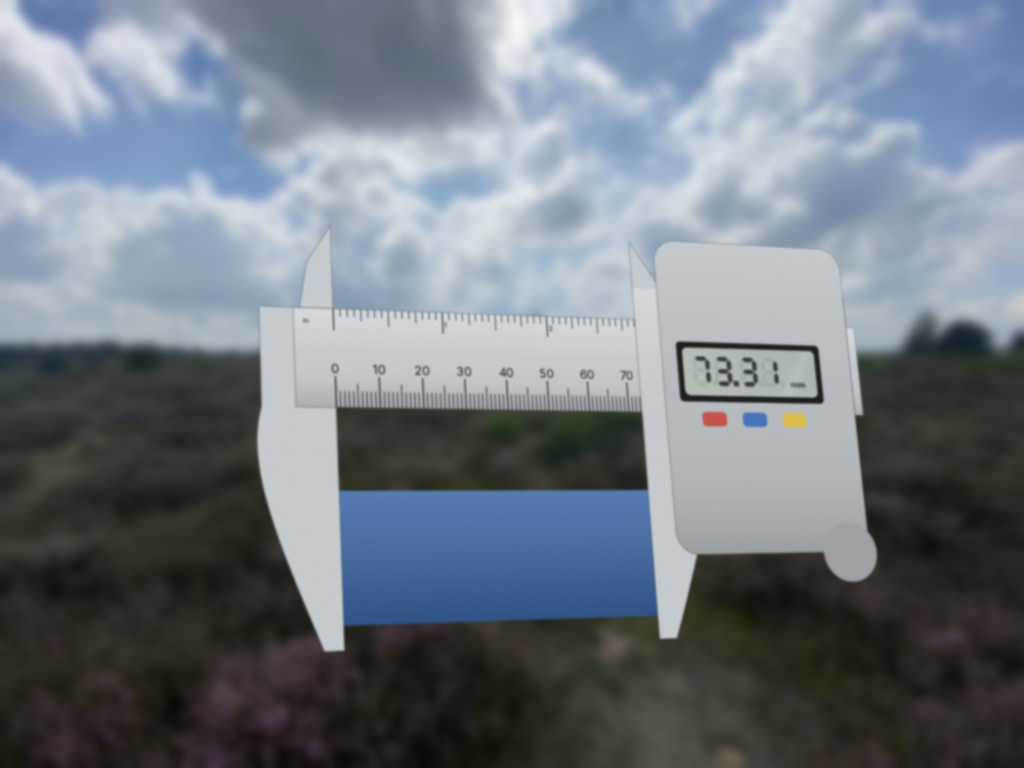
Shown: 73.31; mm
